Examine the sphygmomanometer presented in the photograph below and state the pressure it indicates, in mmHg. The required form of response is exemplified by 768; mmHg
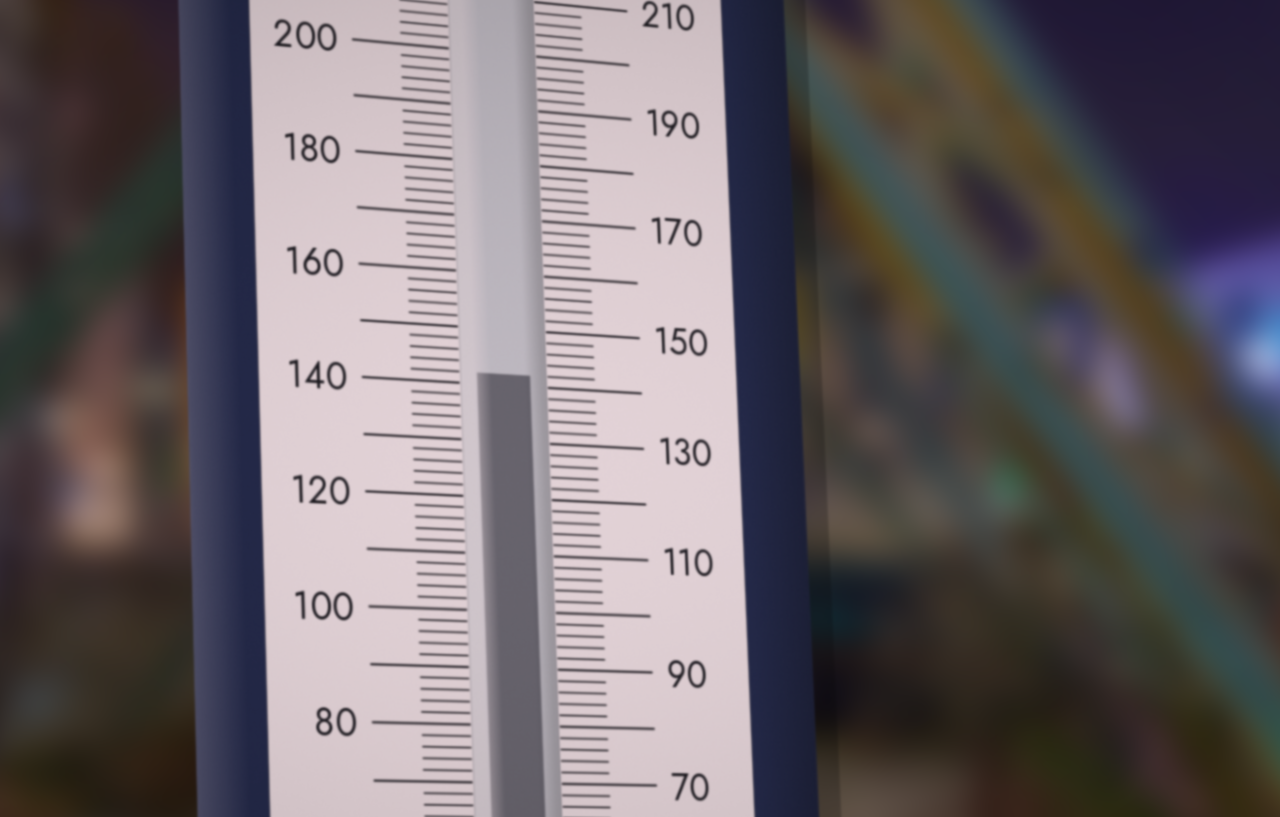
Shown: 142; mmHg
